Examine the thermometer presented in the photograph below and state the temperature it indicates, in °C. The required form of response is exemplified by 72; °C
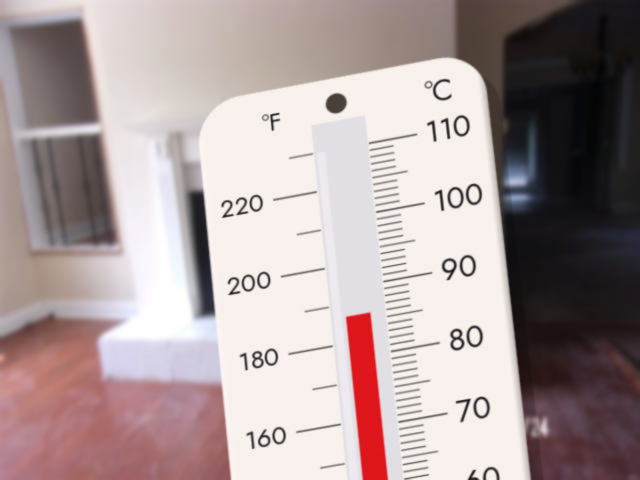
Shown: 86; °C
